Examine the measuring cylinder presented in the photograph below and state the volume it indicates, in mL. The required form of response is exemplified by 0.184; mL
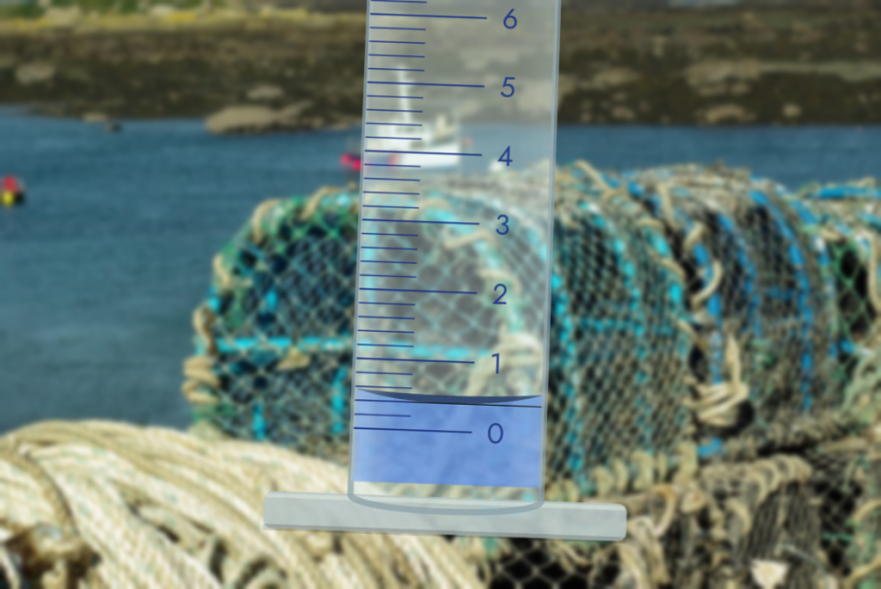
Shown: 0.4; mL
